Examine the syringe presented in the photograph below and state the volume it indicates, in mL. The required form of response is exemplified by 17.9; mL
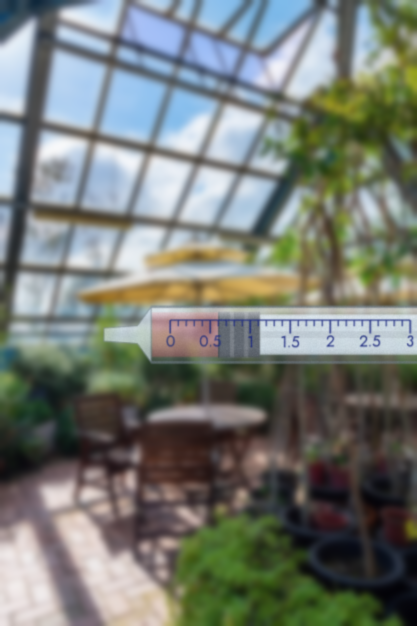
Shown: 0.6; mL
